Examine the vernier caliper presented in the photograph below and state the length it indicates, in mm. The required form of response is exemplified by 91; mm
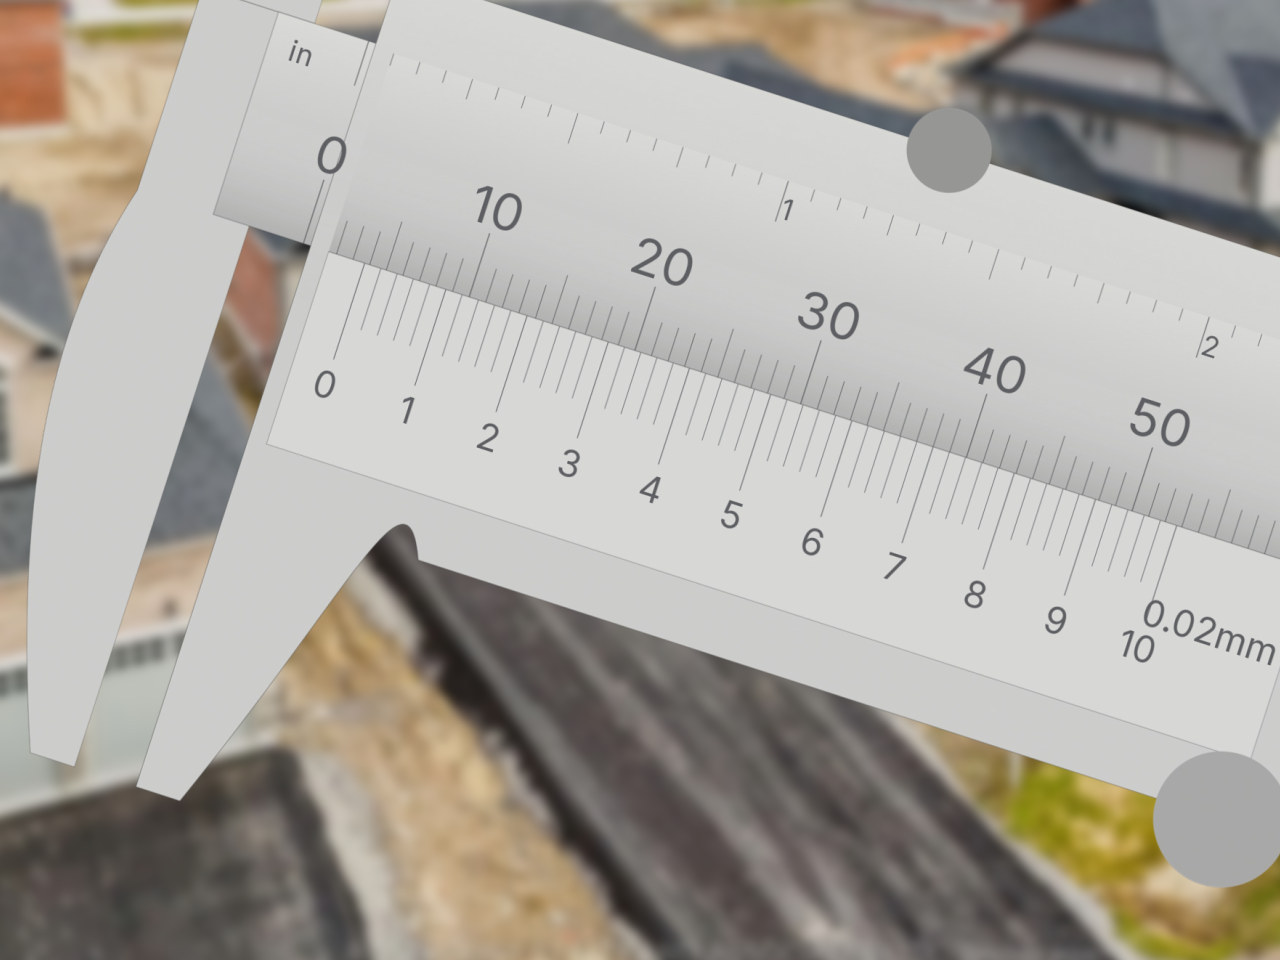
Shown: 3.7; mm
